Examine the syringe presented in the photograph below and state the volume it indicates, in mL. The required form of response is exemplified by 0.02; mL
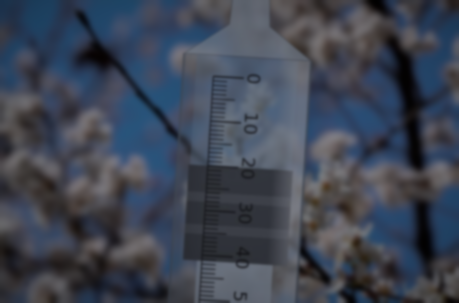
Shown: 20; mL
